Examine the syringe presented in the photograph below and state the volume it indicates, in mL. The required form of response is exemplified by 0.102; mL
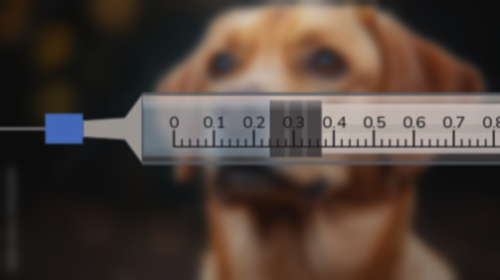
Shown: 0.24; mL
